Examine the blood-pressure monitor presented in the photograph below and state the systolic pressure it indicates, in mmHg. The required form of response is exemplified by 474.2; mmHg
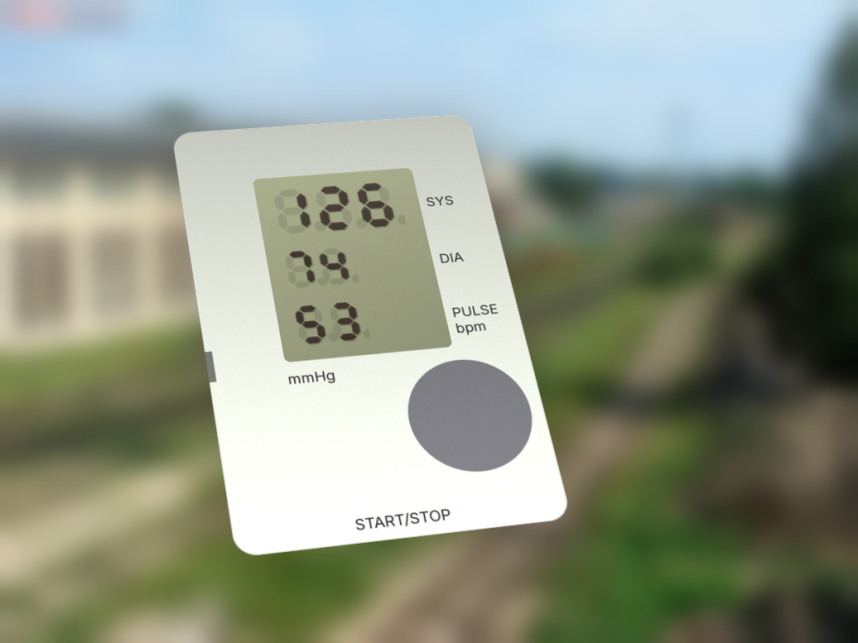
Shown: 126; mmHg
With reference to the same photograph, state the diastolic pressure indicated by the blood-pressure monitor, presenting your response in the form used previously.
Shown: 74; mmHg
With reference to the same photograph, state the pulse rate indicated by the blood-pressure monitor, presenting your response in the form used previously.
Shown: 53; bpm
